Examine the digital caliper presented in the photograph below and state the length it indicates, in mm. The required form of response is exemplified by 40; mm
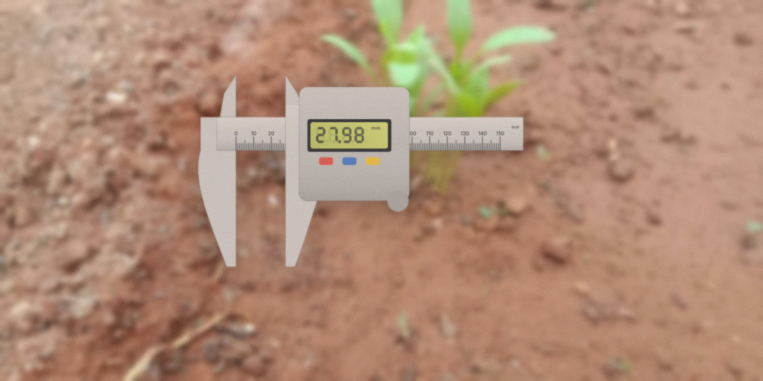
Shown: 27.98; mm
